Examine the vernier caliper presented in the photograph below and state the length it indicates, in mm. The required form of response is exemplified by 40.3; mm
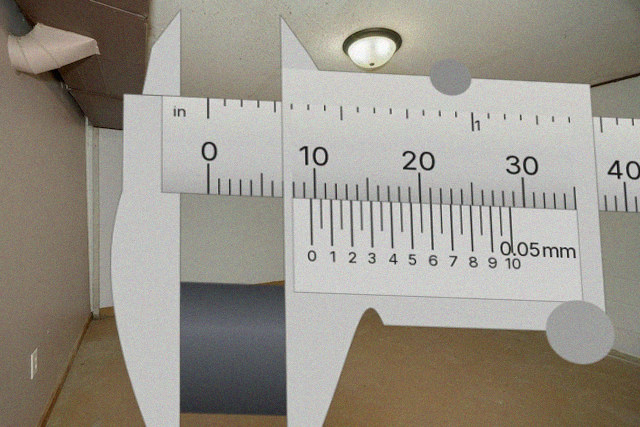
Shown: 9.6; mm
